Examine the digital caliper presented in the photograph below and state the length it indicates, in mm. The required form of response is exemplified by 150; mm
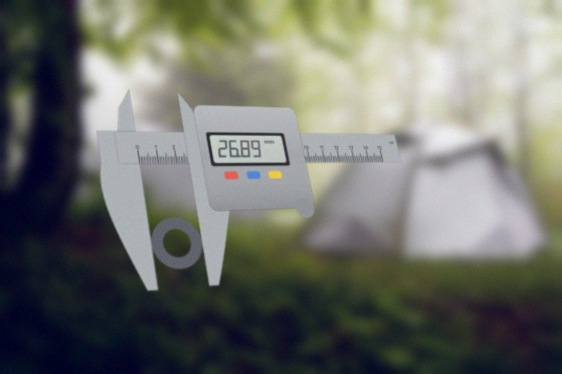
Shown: 26.89; mm
